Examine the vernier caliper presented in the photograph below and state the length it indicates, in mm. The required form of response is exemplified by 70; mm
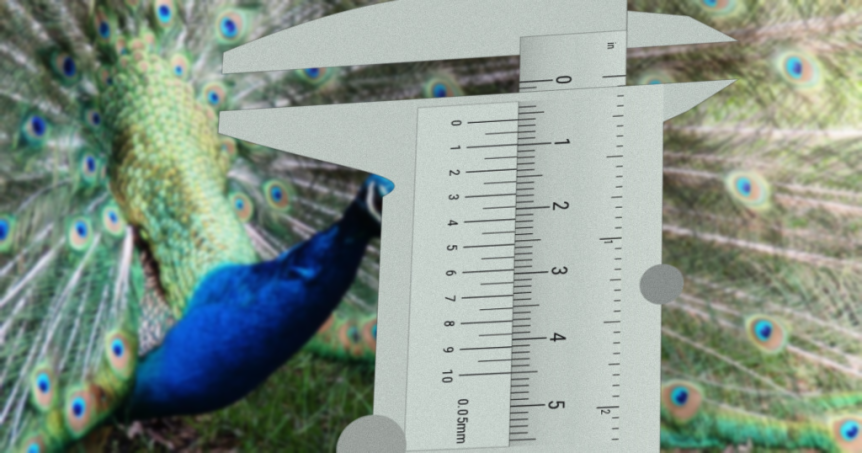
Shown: 6.0; mm
